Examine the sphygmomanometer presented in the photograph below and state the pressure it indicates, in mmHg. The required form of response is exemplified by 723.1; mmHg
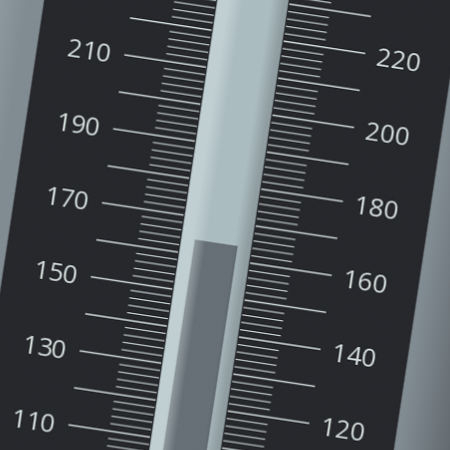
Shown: 164; mmHg
